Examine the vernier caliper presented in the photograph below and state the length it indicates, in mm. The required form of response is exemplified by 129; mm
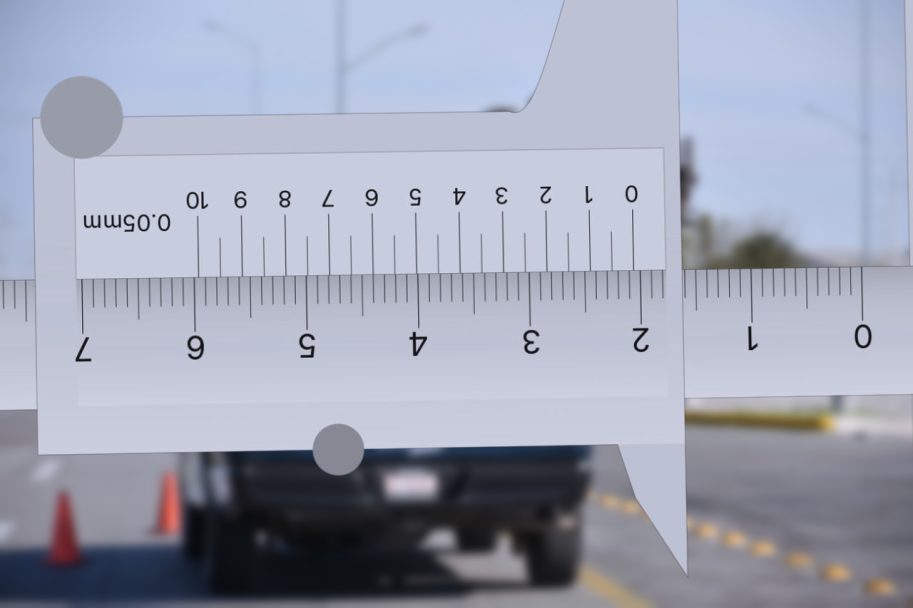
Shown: 20.6; mm
